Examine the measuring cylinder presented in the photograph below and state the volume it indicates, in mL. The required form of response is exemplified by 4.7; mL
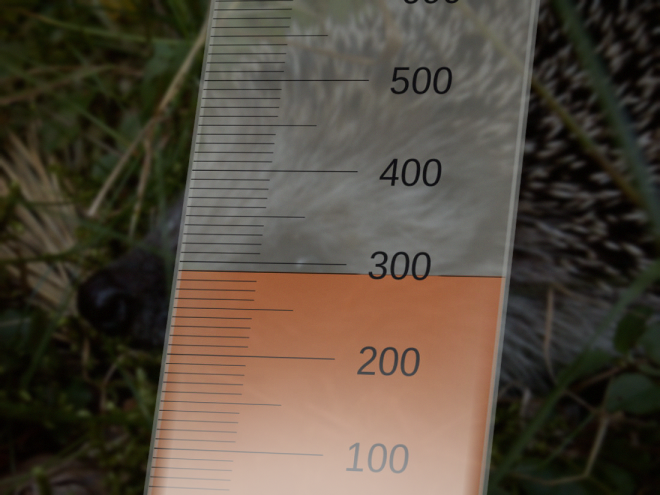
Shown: 290; mL
